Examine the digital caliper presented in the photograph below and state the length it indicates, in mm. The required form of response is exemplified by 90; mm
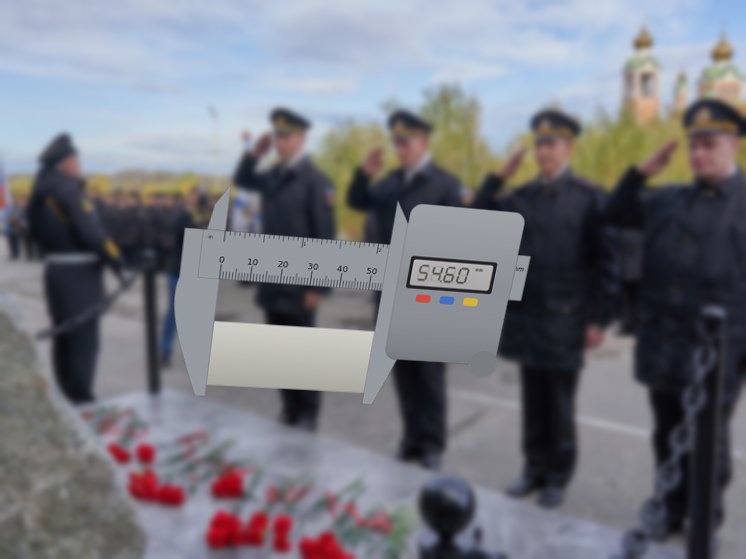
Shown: 54.60; mm
